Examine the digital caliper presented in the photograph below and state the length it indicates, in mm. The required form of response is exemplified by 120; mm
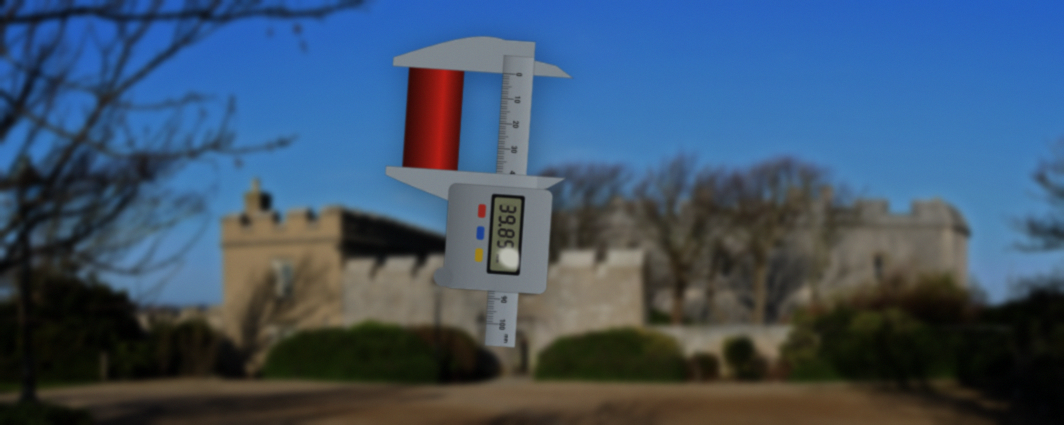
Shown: 39.85; mm
